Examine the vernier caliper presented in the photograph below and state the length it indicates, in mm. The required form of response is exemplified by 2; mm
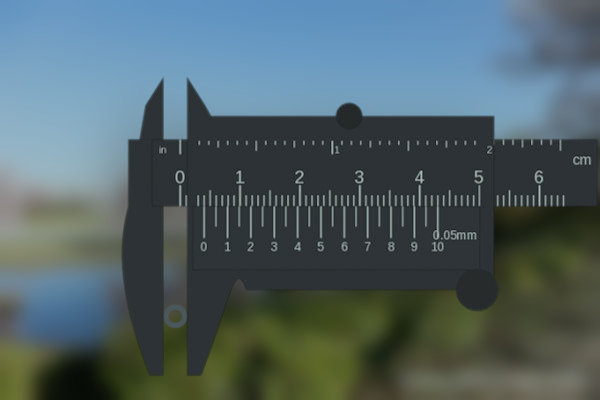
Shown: 4.0; mm
